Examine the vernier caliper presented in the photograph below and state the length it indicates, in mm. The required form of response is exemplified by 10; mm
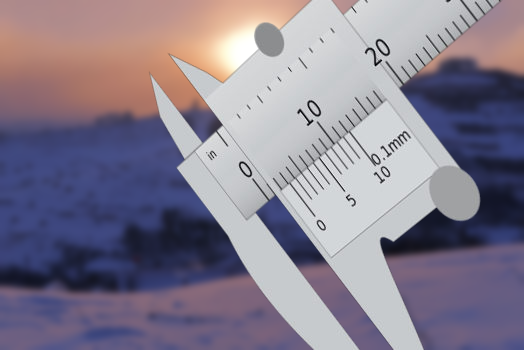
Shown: 3.2; mm
